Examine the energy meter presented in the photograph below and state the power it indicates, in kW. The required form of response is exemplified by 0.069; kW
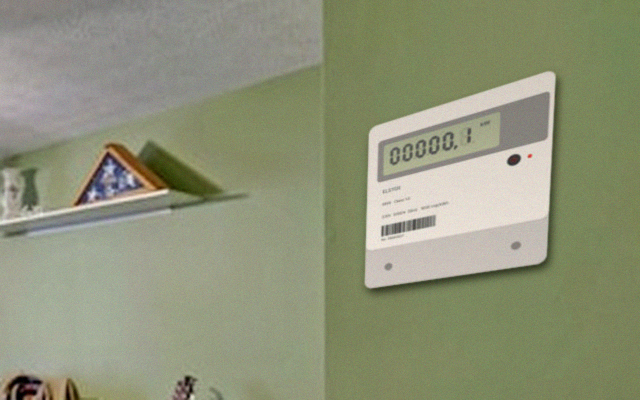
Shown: 0.1; kW
